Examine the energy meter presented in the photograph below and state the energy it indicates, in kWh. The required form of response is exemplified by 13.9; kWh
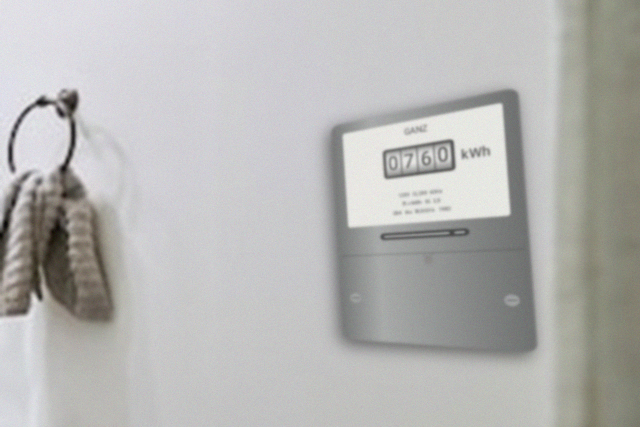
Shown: 760; kWh
